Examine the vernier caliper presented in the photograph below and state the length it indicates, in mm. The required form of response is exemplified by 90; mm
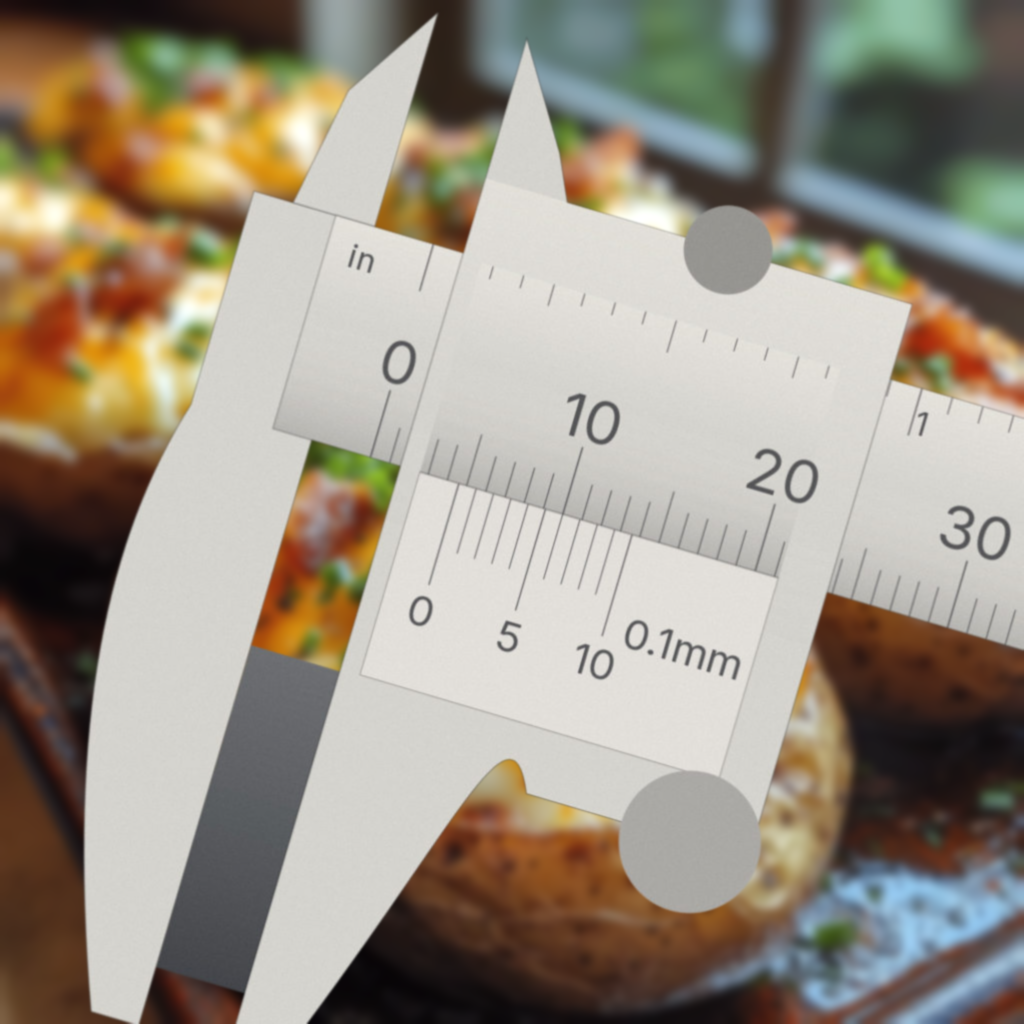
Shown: 4.6; mm
